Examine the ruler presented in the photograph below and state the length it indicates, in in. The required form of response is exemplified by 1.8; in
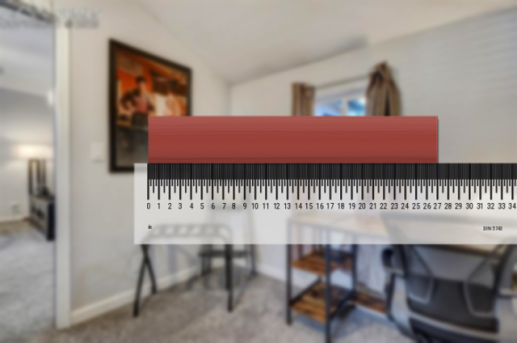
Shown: 27; in
